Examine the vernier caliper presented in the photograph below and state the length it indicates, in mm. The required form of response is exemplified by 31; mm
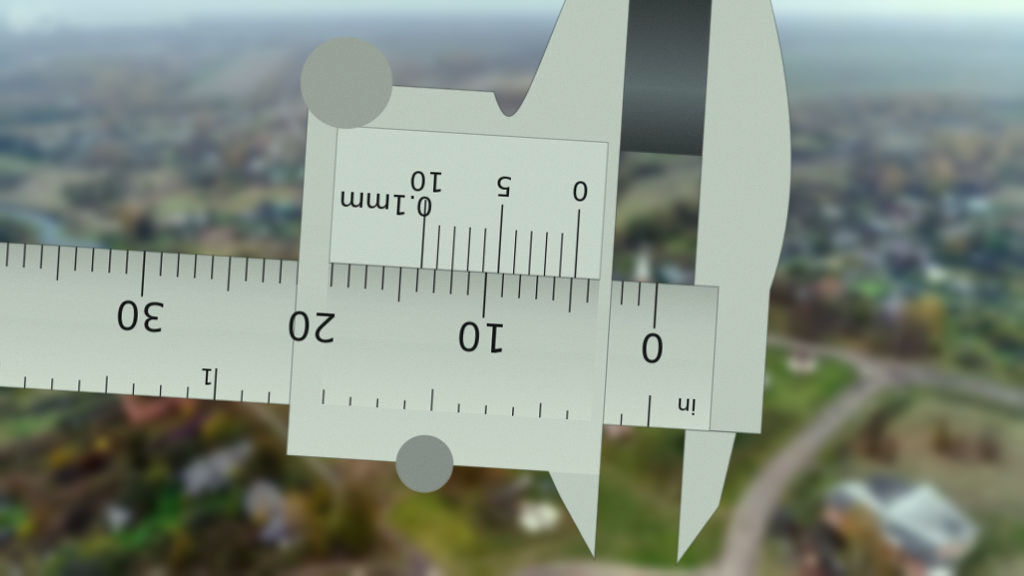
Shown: 4.8; mm
